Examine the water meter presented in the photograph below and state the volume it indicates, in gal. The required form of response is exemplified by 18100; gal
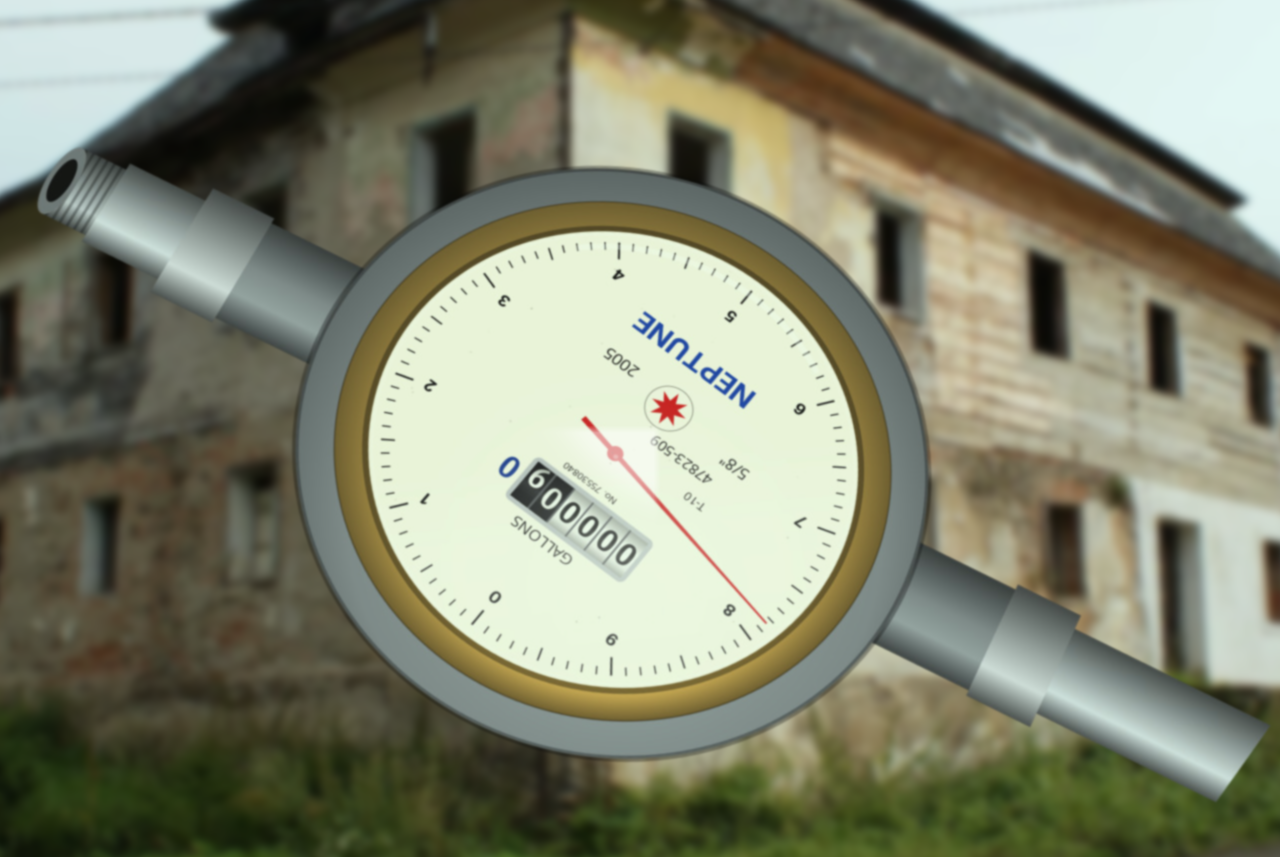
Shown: 87.8; gal
